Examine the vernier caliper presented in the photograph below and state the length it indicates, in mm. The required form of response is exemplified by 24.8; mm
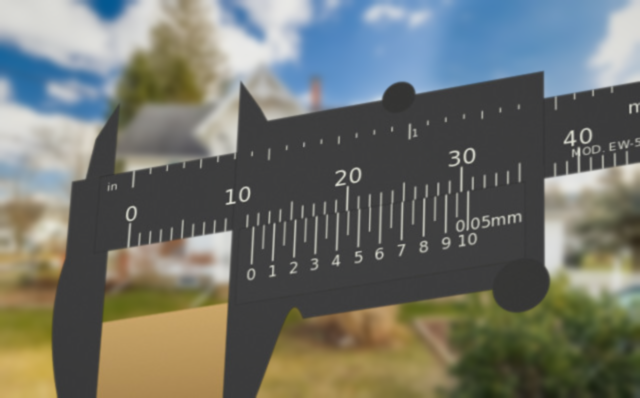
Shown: 11.6; mm
